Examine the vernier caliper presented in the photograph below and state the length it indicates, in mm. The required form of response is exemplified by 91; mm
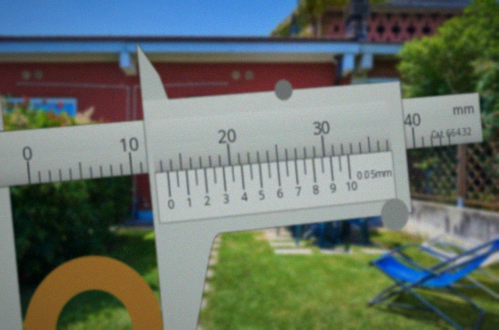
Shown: 13.6; mm
